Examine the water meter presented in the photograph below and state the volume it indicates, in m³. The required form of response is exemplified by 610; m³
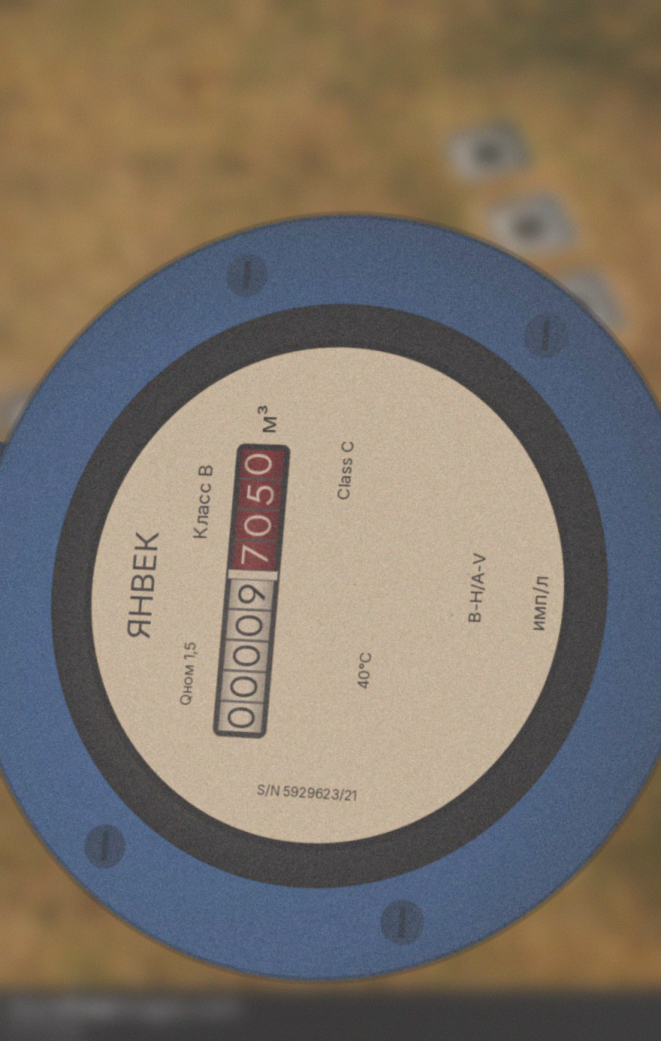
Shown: 9.7050; m³
